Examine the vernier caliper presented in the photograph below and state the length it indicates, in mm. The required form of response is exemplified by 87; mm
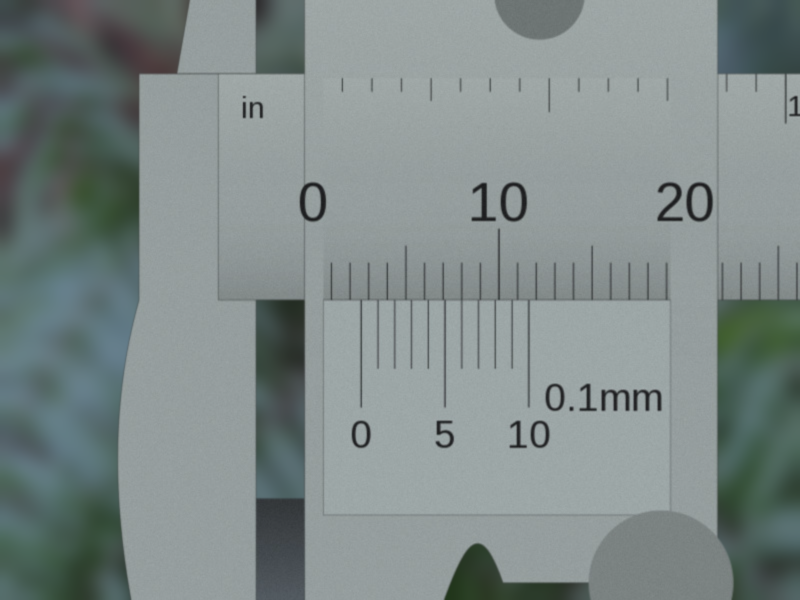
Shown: 2.6; mm
